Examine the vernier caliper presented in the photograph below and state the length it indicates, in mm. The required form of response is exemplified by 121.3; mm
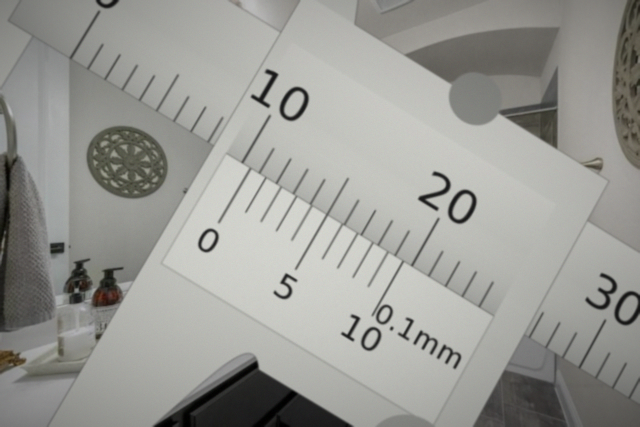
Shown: 10.5; mm
